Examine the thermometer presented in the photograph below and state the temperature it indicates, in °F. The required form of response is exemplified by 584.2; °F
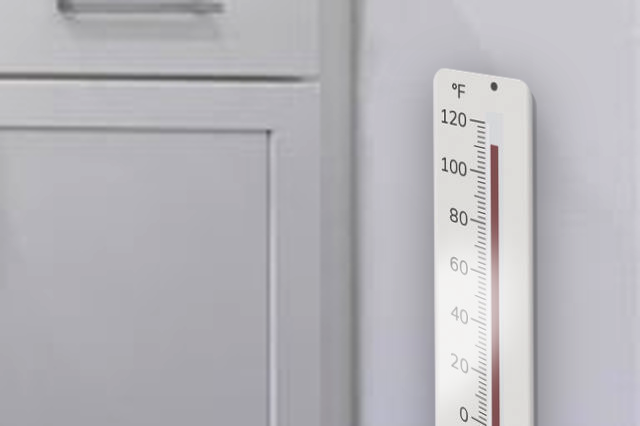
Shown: 112; °F
